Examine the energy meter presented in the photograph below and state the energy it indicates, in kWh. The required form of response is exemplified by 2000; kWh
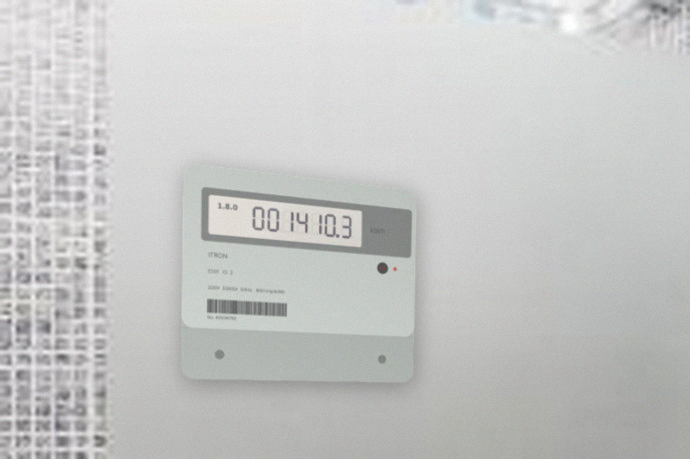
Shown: 1410.3; kWh
